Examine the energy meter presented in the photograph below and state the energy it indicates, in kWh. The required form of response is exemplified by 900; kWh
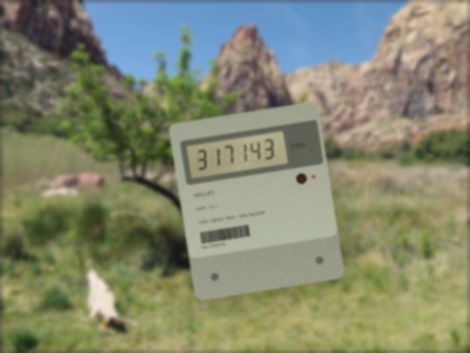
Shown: 317143; kWh
